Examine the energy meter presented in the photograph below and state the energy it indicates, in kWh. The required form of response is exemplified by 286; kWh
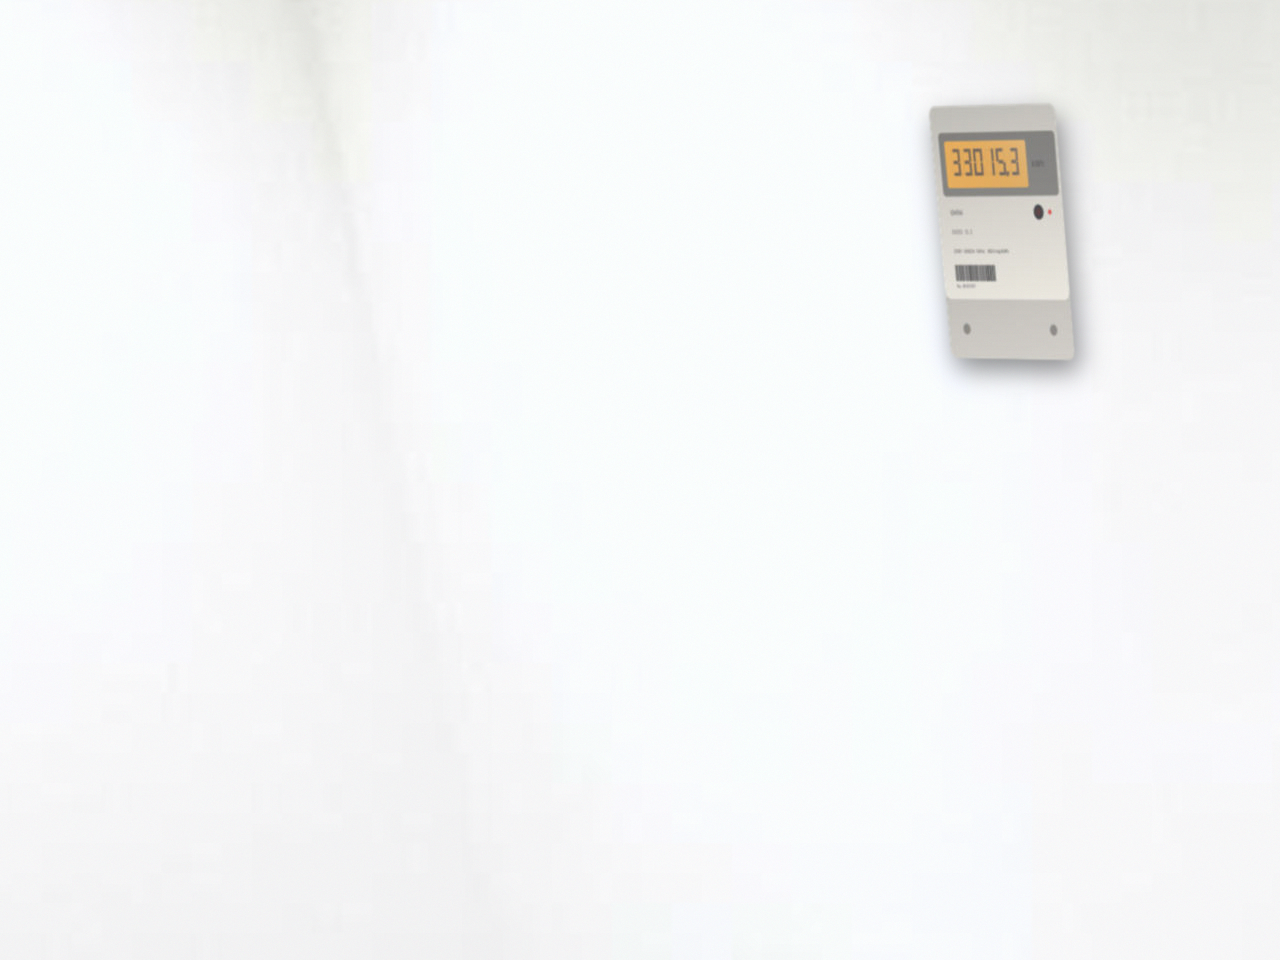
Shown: 33015.3; kWh
